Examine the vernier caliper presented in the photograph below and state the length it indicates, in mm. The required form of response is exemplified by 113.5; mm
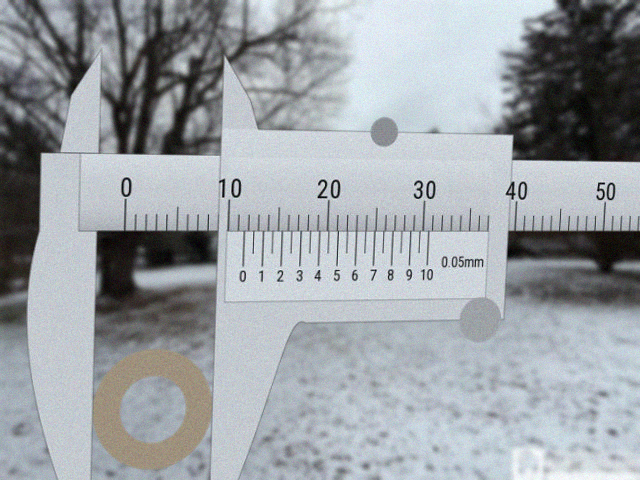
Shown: 11.6; mm
